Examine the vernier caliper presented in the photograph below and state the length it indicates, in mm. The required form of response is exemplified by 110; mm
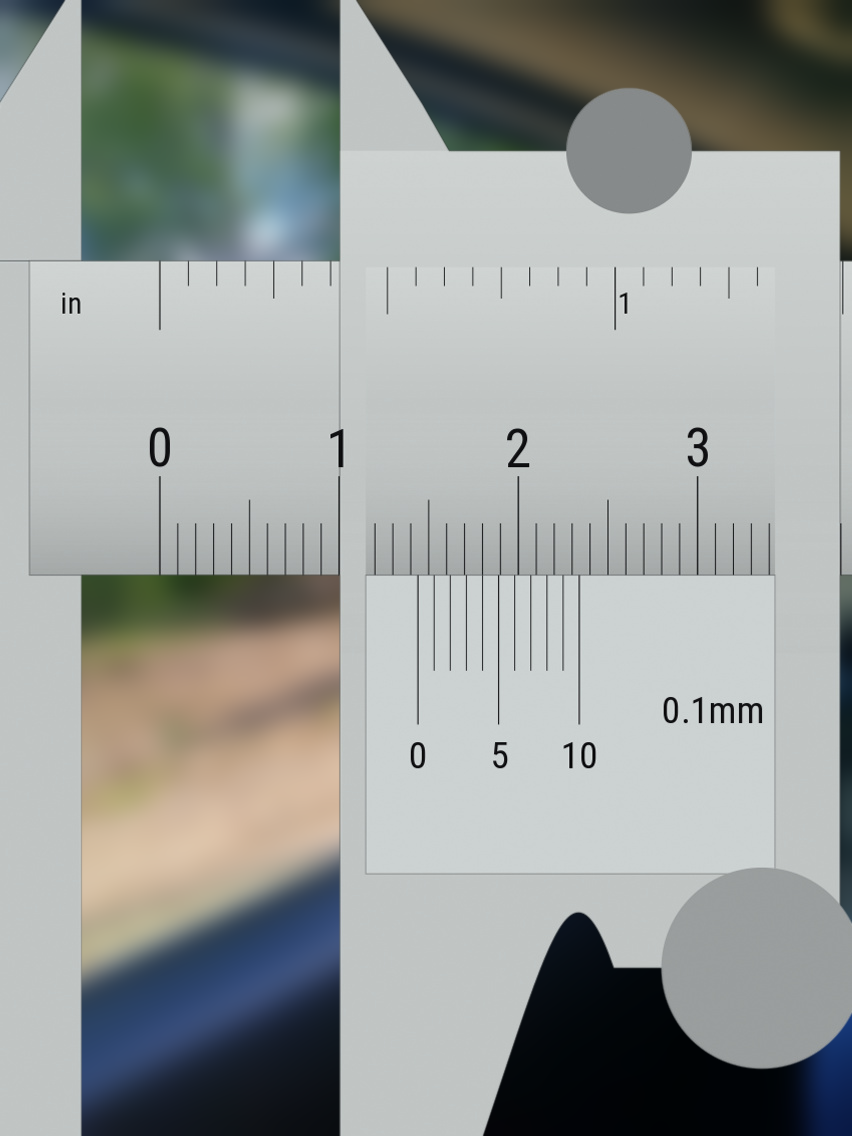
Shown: 14.4; mm
